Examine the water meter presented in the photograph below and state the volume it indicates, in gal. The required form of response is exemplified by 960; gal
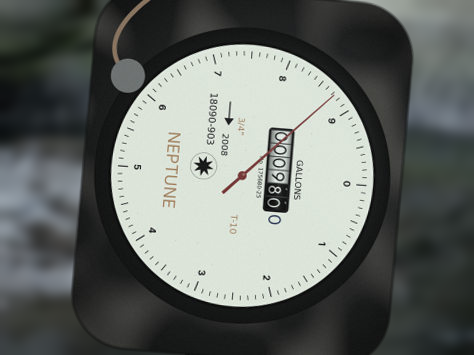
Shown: 9798.7; gal
